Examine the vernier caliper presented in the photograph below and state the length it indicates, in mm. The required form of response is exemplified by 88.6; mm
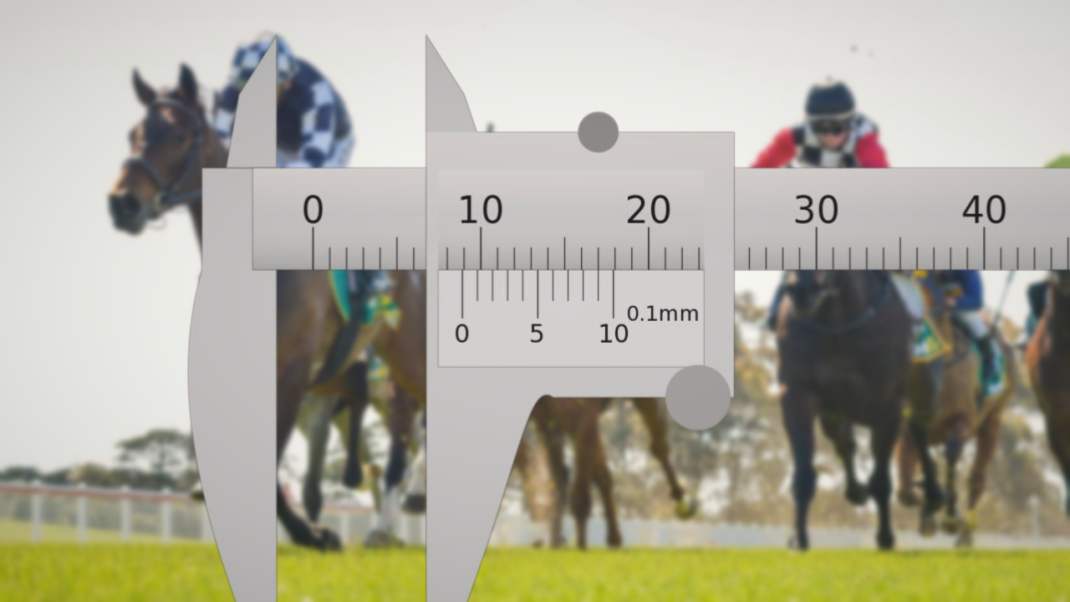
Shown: 8.9; mm
